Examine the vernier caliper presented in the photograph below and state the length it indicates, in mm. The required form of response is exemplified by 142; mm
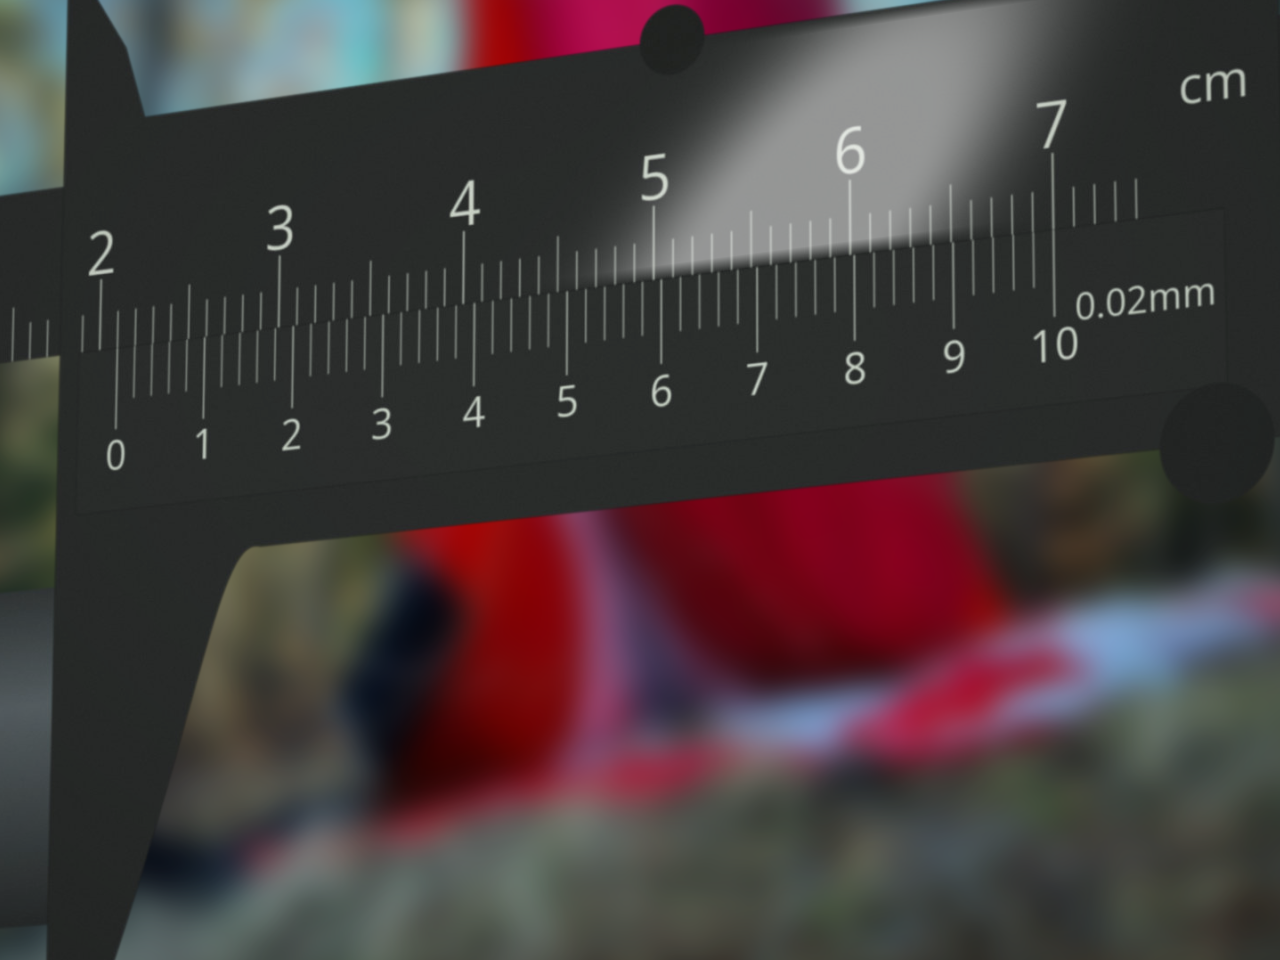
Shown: 21.0; mm
